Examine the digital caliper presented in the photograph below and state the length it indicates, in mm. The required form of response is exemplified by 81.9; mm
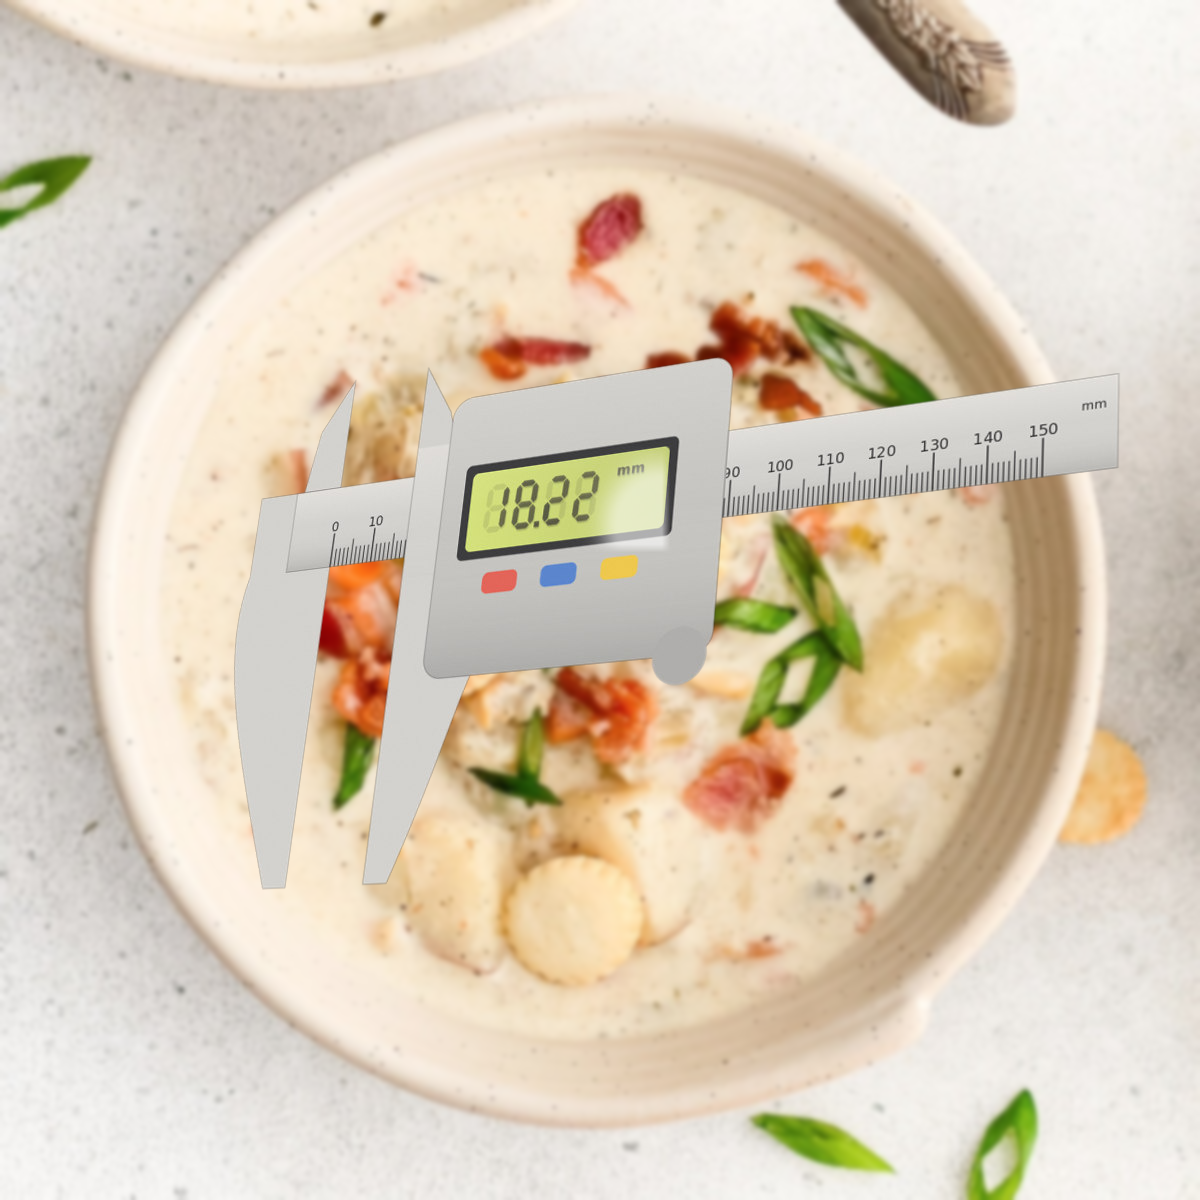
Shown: 18.22; mm
